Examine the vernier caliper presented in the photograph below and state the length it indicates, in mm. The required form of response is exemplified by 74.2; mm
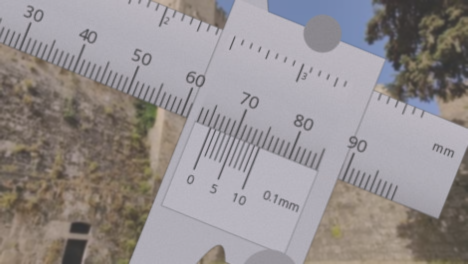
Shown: 65.5; mm
